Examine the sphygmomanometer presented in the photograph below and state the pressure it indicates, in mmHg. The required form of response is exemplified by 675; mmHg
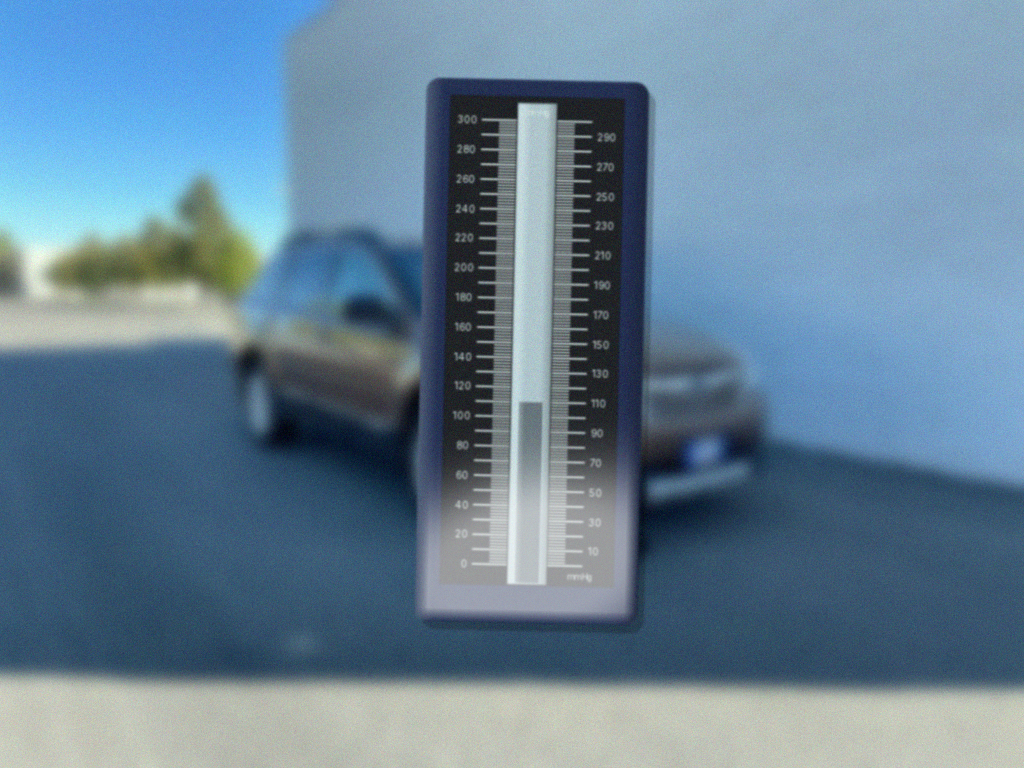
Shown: 110; mmHg
